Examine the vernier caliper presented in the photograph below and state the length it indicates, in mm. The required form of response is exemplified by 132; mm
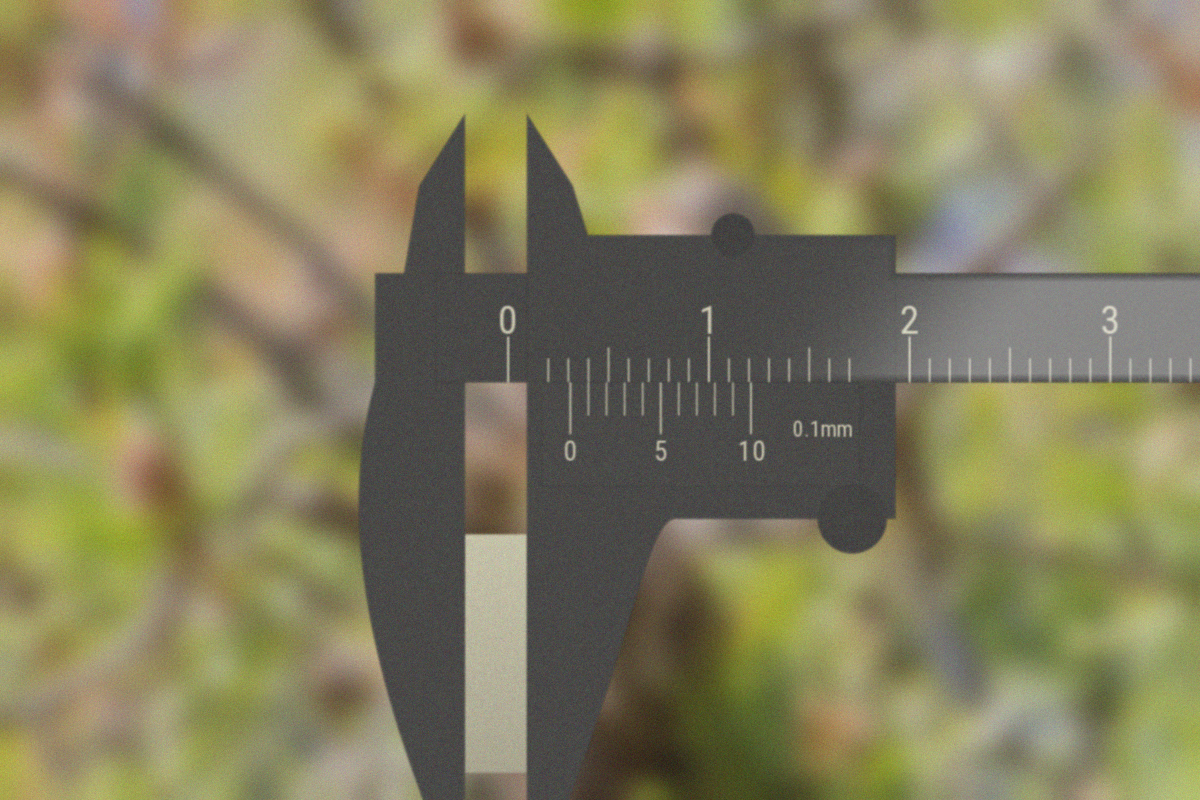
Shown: 3.1; mm
